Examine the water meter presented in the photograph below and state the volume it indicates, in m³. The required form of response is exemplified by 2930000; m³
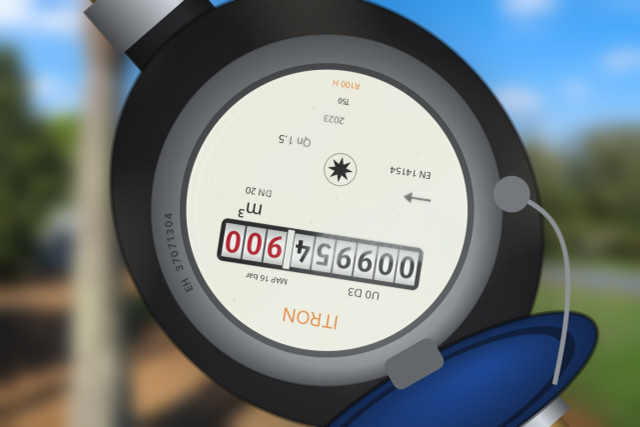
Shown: 9954.900; m³
